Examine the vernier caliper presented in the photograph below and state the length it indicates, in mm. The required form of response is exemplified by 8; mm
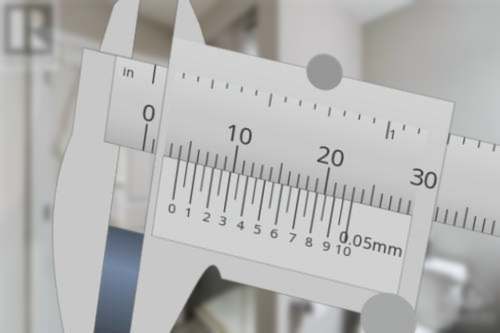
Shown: 4.0; mm
